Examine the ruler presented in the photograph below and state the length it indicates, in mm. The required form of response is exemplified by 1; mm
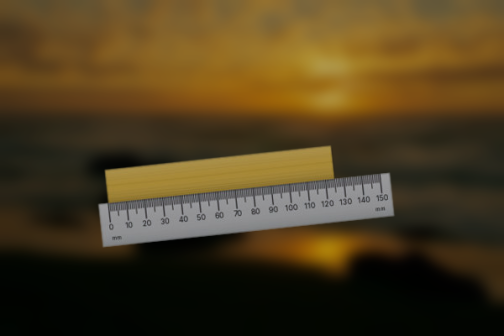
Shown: 125; mm
